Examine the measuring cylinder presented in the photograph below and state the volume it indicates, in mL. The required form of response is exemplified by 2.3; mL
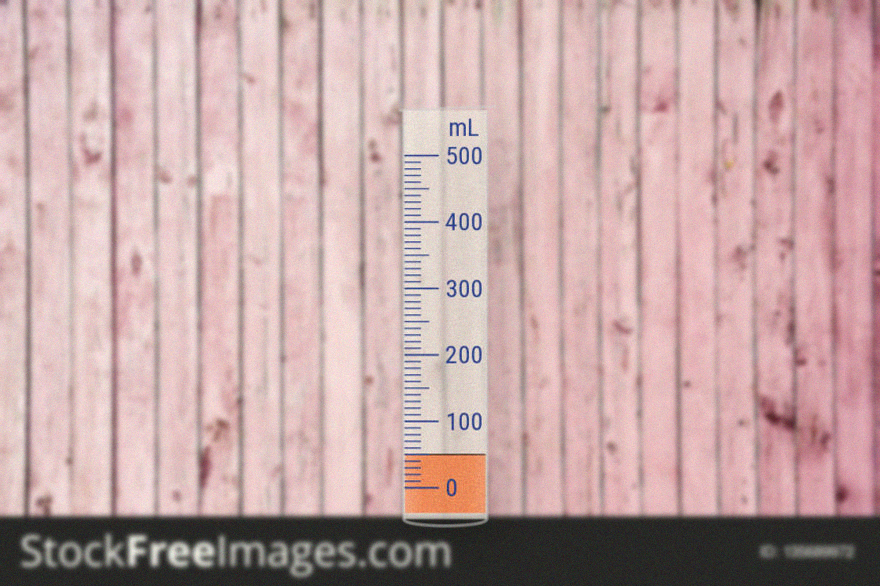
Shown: 50; mL
